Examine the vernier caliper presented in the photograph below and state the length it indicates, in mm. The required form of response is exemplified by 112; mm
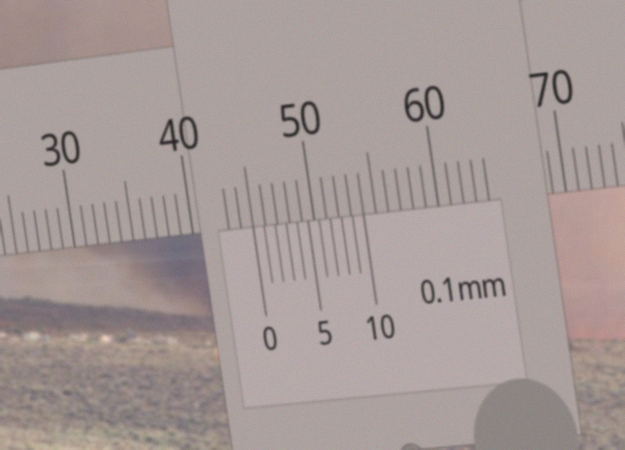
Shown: 45.0; mm
